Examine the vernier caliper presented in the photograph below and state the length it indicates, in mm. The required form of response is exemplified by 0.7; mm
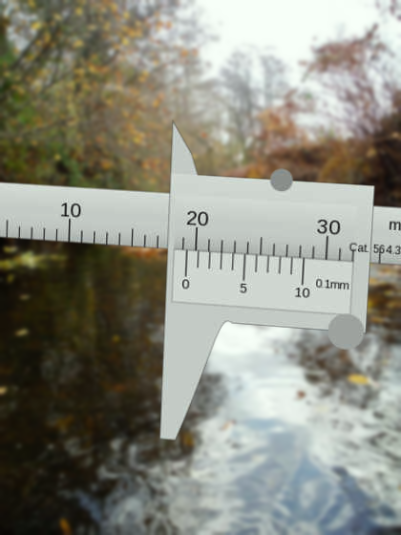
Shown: 19.3; mm
